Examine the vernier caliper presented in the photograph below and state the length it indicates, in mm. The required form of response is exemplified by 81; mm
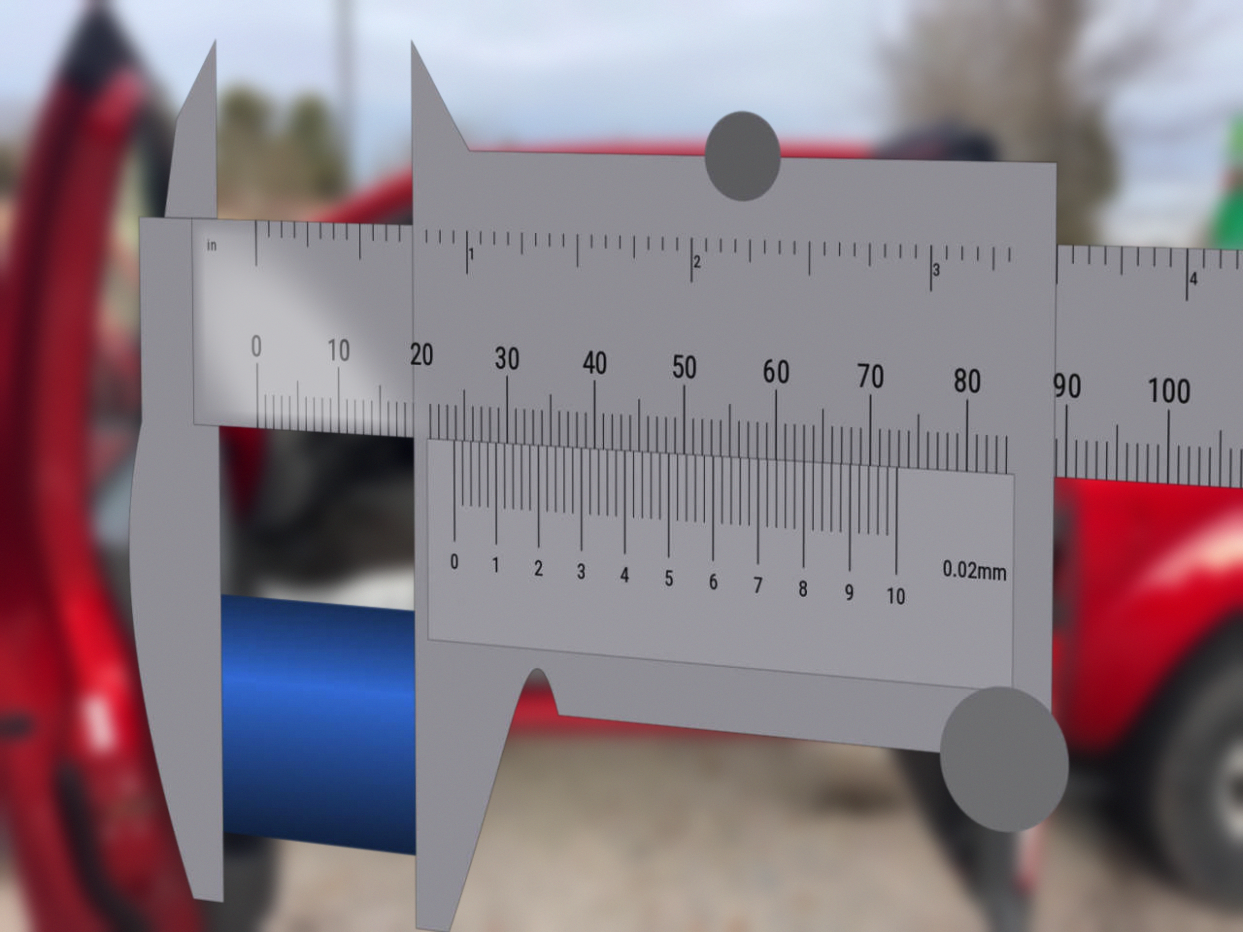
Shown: 23.8; mm
